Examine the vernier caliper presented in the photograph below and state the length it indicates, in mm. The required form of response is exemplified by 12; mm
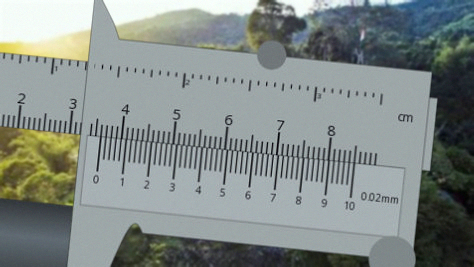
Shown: 36.0; mm
